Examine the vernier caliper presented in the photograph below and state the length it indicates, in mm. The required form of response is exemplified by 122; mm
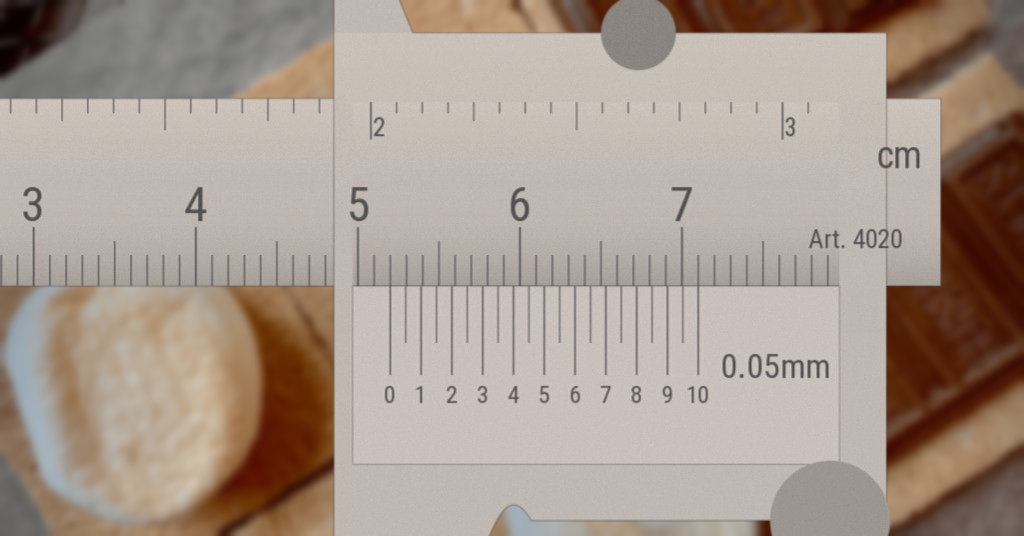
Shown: 52.0; mm
